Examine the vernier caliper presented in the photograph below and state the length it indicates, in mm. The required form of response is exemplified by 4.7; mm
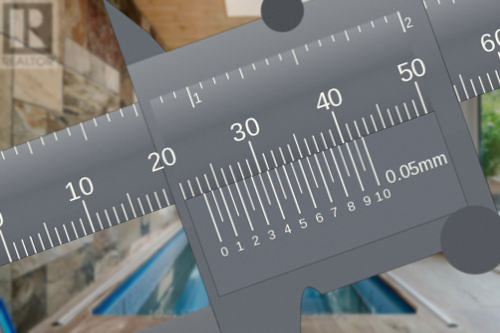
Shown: 23.2; mm
